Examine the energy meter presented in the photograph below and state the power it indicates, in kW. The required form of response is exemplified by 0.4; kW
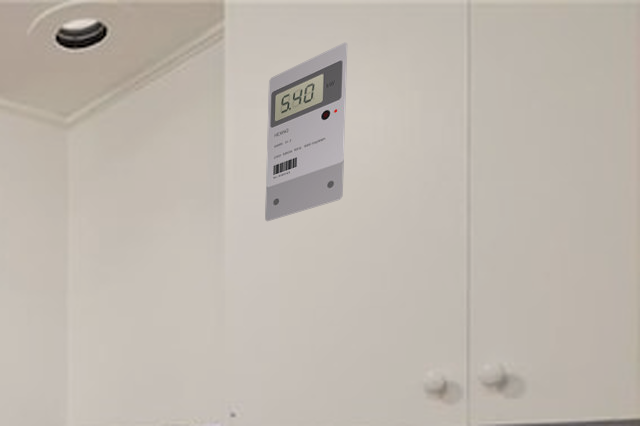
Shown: 5.40; kW
